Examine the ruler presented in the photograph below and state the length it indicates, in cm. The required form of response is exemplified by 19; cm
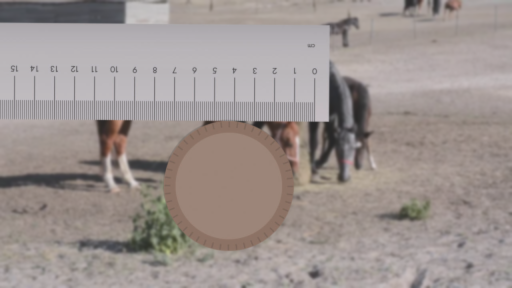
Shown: 6.5; cm
